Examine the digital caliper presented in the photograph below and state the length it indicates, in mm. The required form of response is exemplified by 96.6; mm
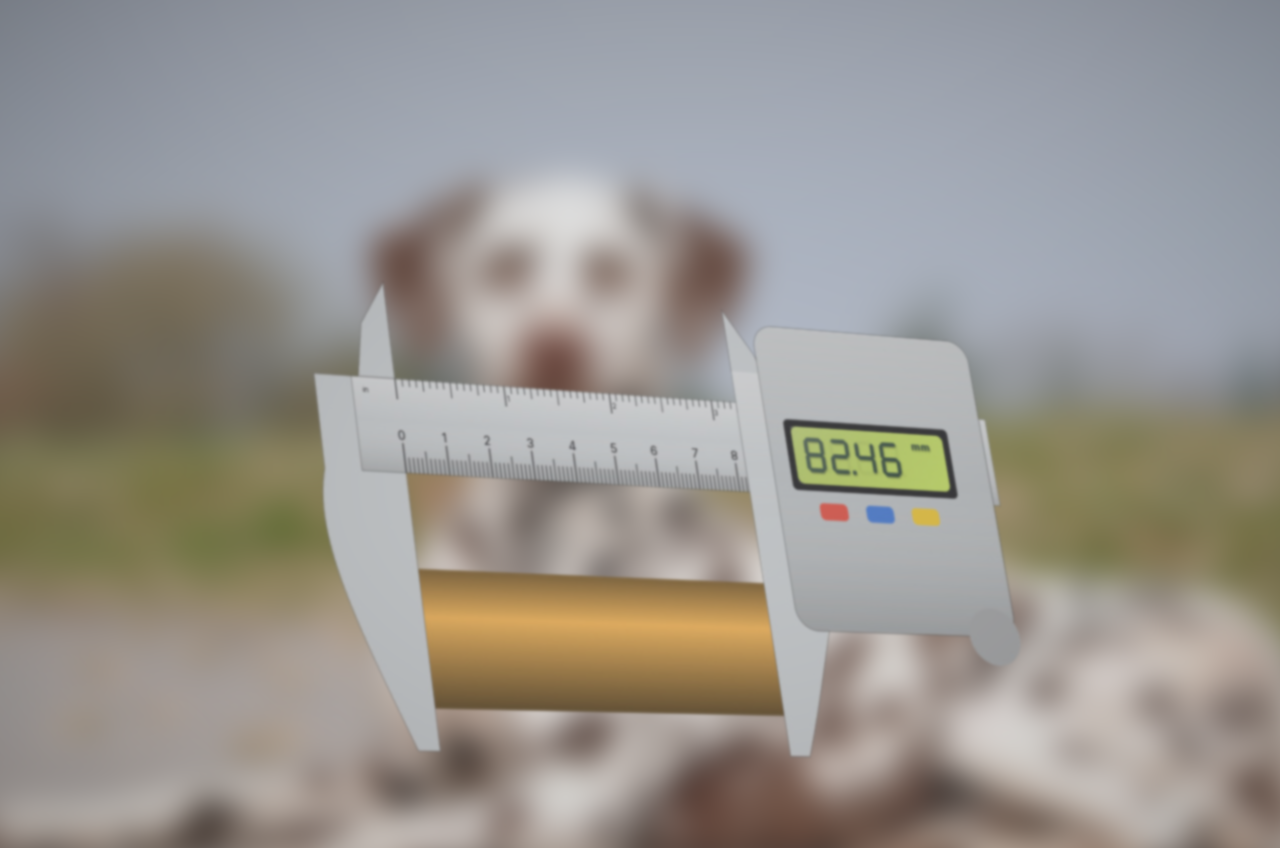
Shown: 82.46; mm
